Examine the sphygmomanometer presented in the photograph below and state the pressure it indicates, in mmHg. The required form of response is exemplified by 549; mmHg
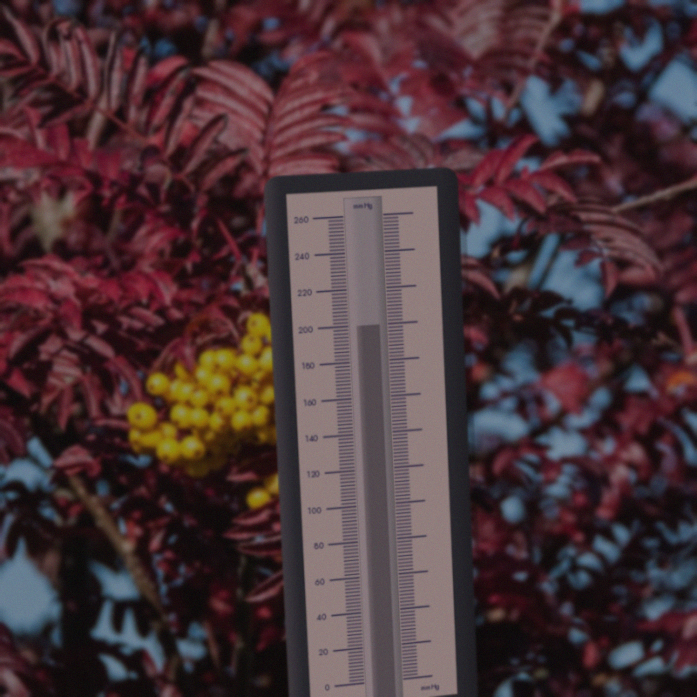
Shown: 200; mmHg
